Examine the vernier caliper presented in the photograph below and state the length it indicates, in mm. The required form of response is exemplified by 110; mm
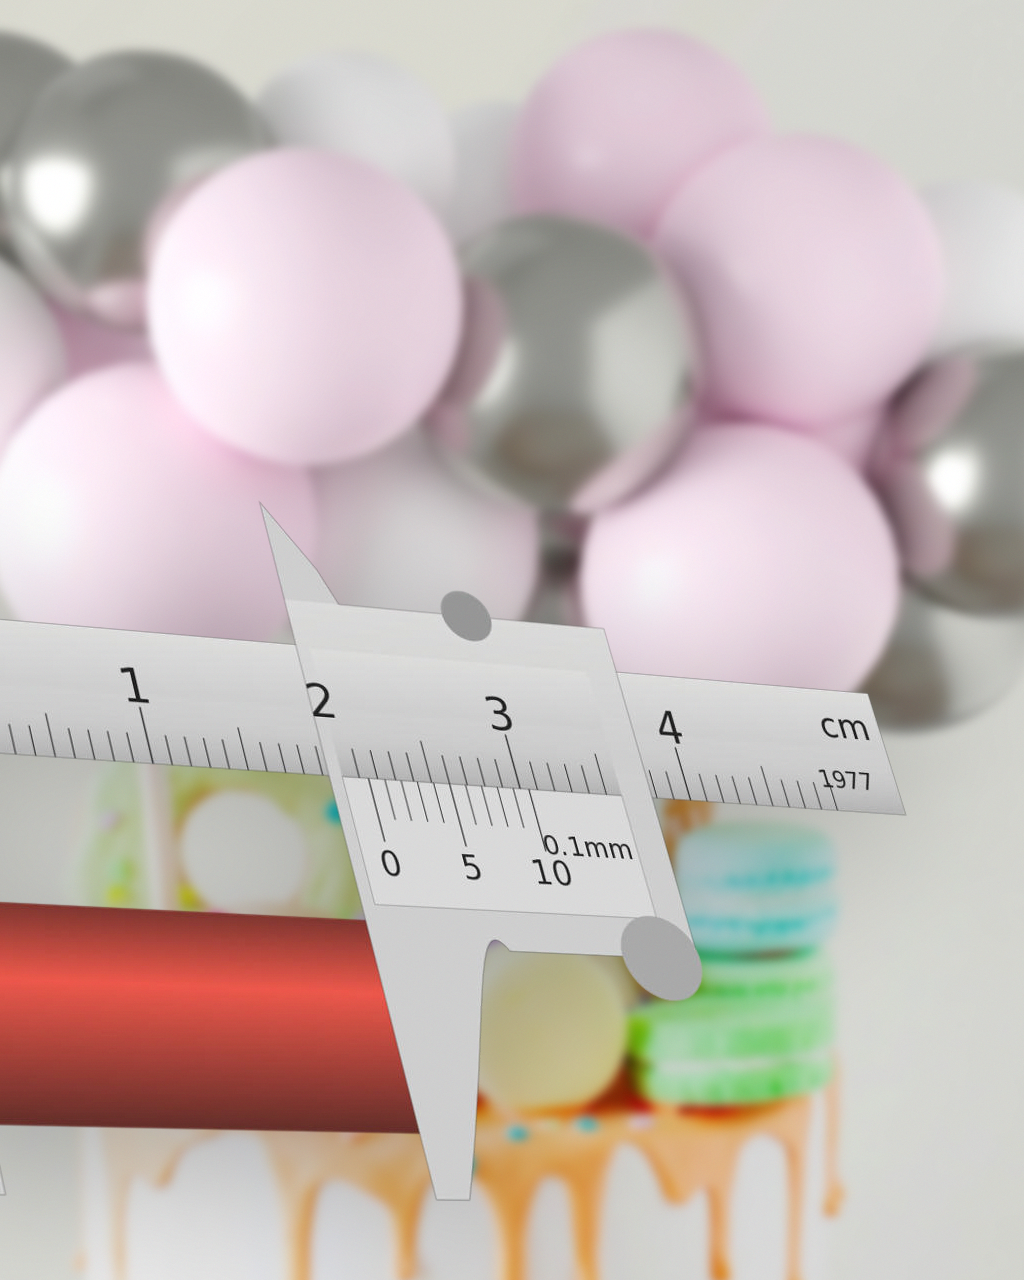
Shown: 21.5; mm
